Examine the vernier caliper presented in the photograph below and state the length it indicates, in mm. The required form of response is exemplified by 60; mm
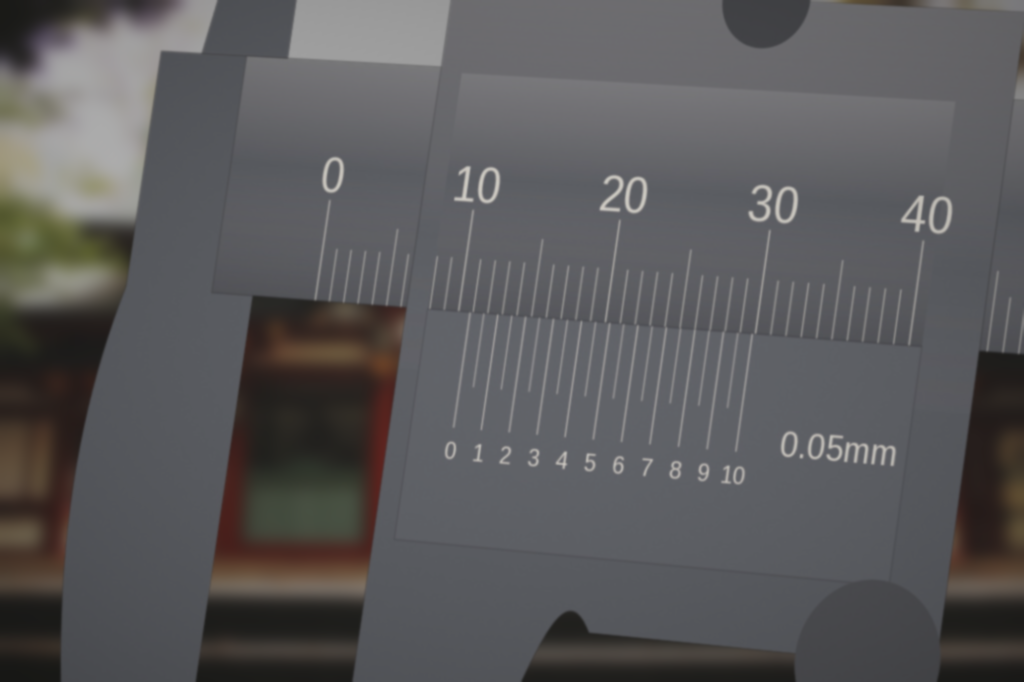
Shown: 10.8; mm
